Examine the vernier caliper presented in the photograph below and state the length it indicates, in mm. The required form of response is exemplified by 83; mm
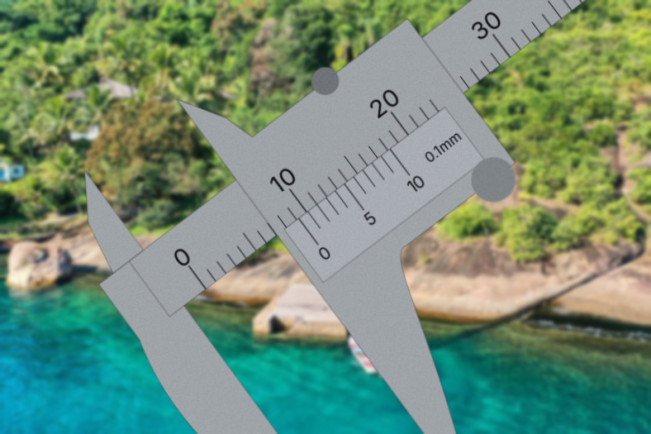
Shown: 9.2; mm
